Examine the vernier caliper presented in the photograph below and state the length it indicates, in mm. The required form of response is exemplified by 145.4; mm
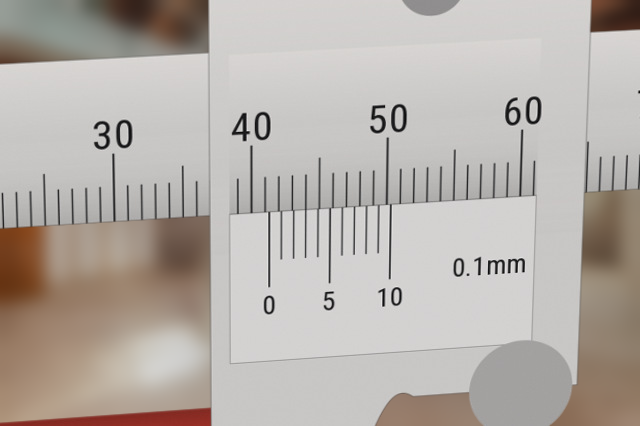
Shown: 41.3; mm
